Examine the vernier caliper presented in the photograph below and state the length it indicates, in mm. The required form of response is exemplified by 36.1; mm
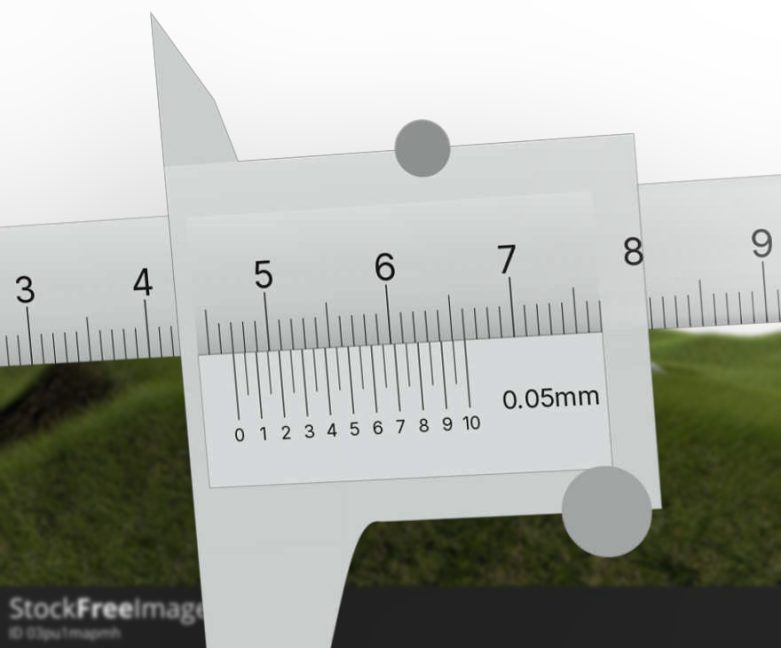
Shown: 47.0; mm
